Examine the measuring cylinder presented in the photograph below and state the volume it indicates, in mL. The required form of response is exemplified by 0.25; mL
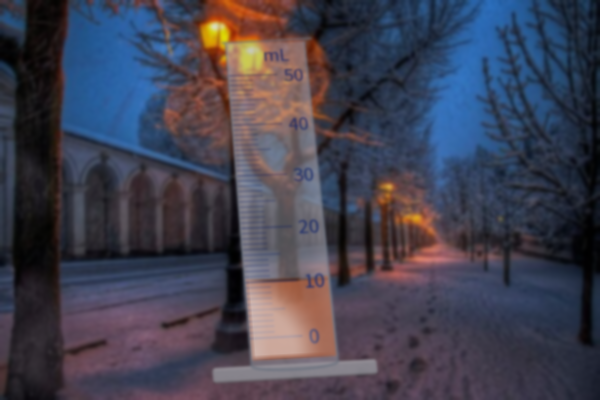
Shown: 10; mL
